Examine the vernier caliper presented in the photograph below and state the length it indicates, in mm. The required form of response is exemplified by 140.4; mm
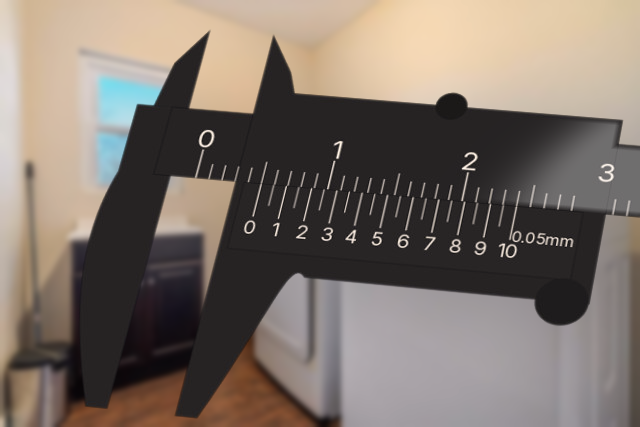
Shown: 5.0; mm
